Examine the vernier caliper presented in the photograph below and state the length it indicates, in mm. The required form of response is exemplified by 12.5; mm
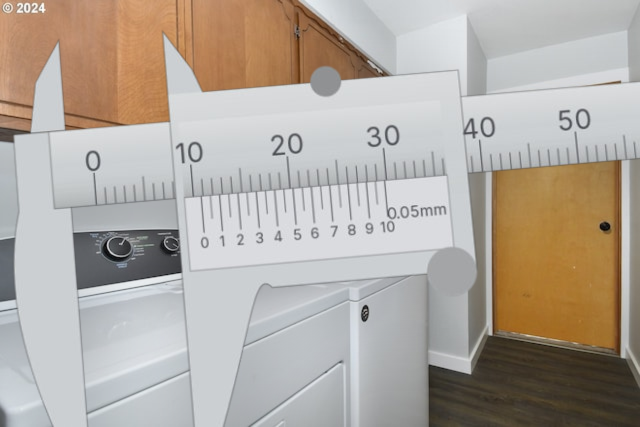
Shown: 10.8; mm
